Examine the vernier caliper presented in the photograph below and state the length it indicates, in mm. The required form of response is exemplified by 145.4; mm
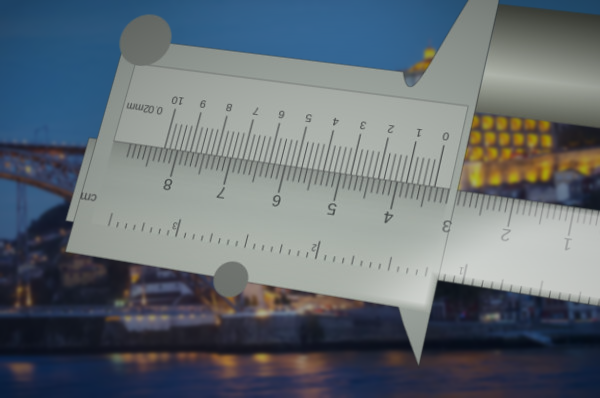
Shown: 33.5; mm
